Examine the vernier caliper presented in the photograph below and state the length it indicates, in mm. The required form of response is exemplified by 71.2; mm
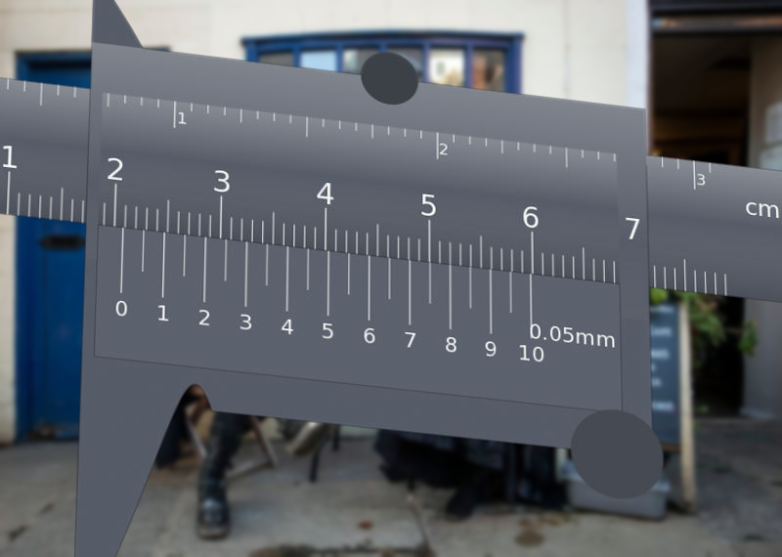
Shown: 20.8; mm
